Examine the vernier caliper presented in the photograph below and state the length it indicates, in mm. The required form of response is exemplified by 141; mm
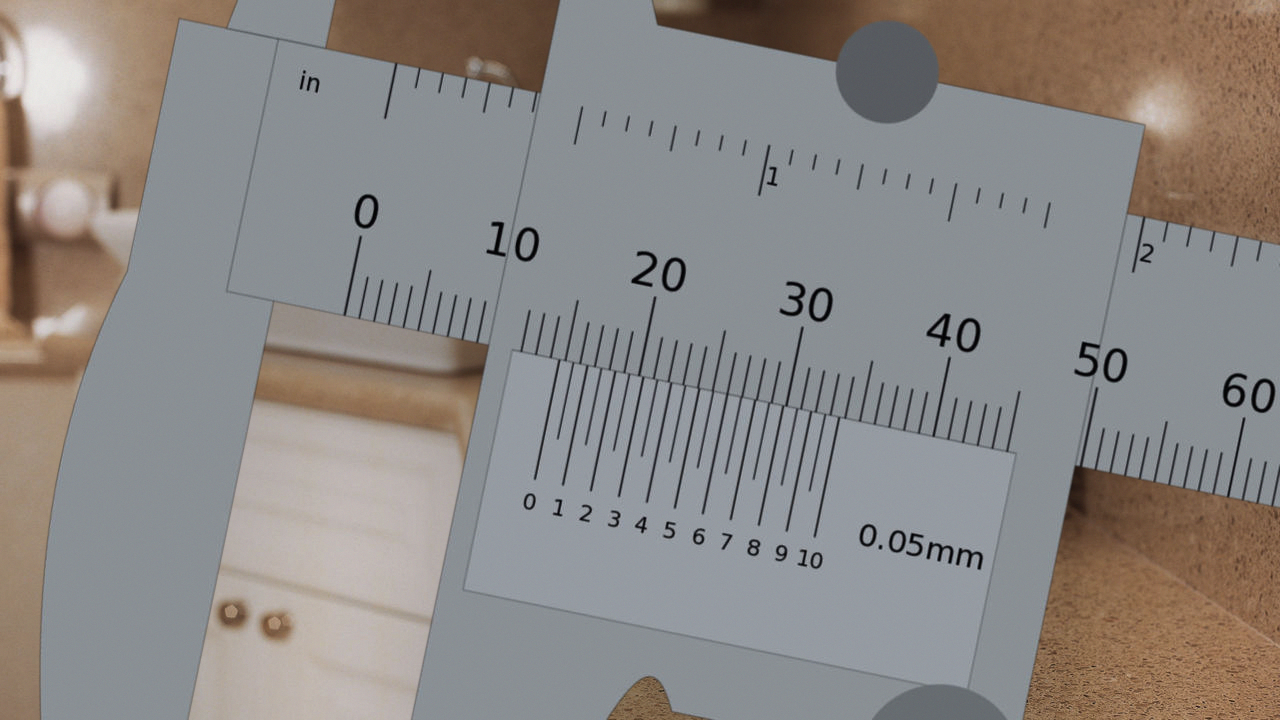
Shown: 14.6; mm
